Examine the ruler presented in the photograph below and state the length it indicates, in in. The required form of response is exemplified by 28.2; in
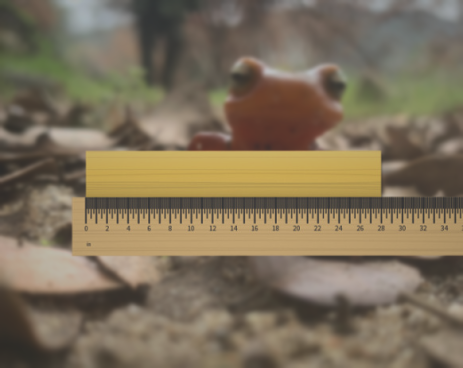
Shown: 28; in
